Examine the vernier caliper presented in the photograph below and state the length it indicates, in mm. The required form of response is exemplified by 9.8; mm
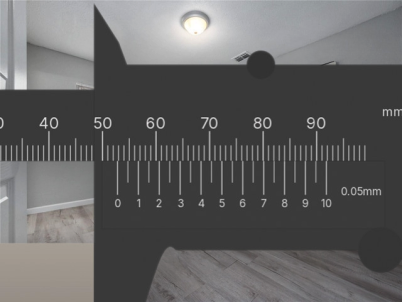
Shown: 52.8; mm
